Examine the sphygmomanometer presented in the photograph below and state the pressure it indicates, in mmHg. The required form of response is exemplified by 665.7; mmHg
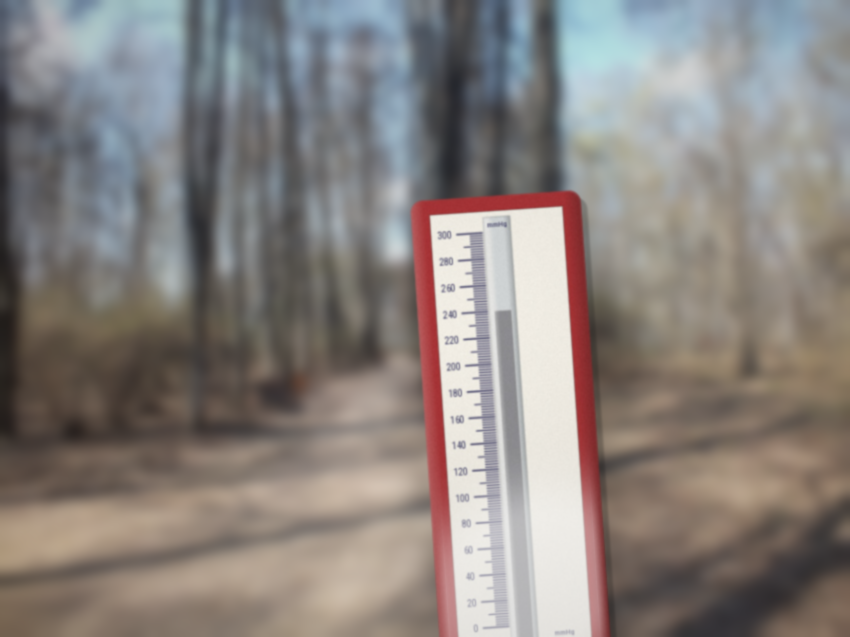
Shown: 240; mmHg
